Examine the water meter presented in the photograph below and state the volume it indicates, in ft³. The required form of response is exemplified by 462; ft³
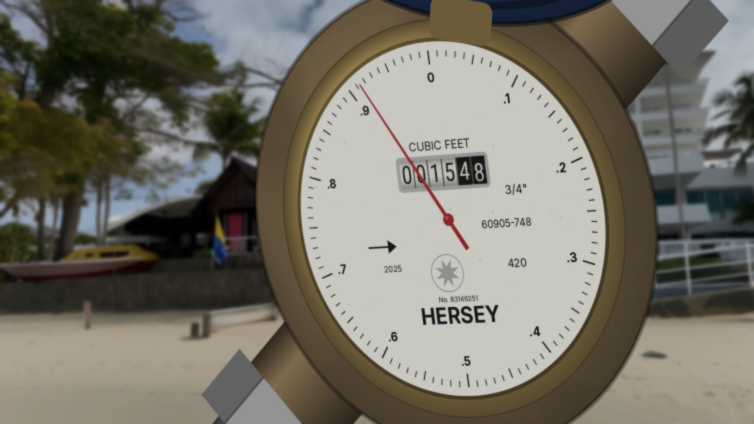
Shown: 1547.91; ft³
